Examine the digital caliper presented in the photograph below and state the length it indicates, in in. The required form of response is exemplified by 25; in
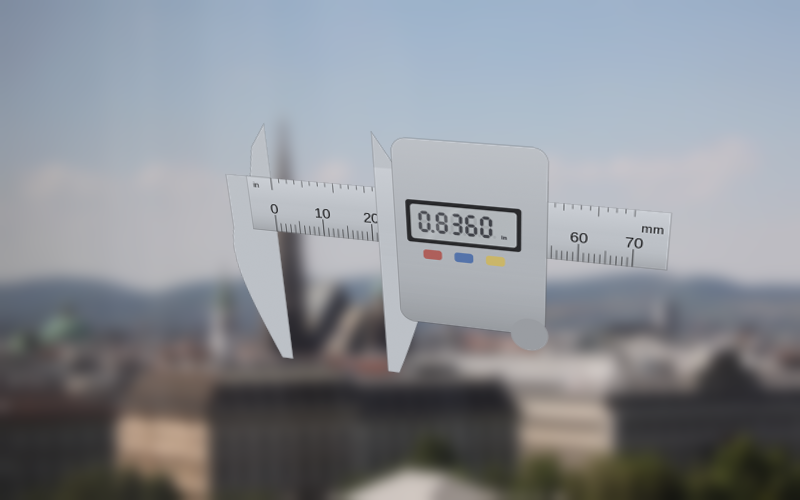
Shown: 0.8360; in
